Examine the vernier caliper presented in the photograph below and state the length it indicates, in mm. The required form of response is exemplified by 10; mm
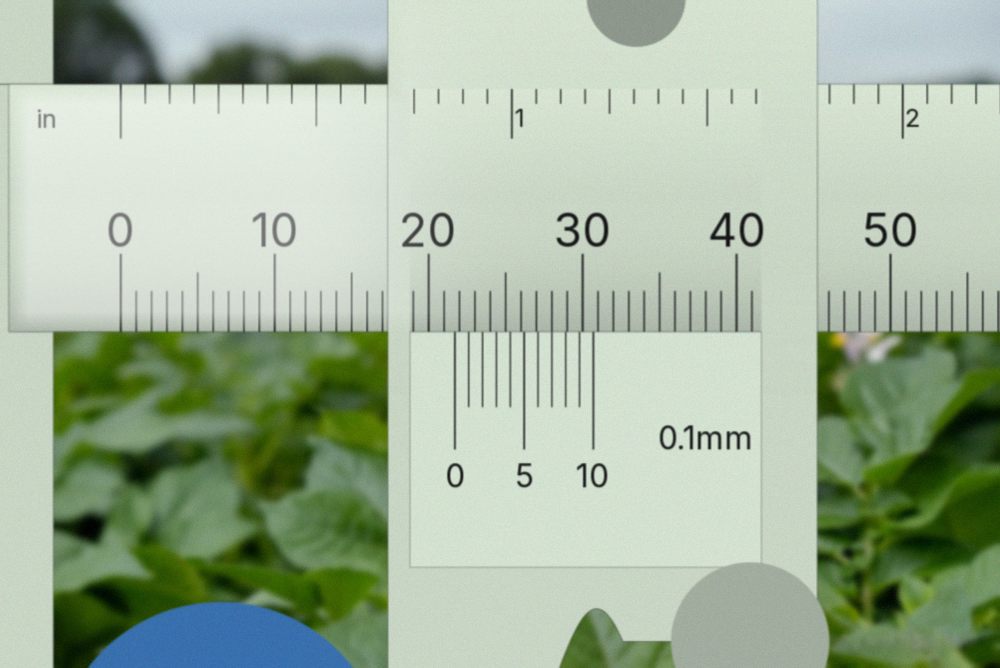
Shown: 21.7; mm
